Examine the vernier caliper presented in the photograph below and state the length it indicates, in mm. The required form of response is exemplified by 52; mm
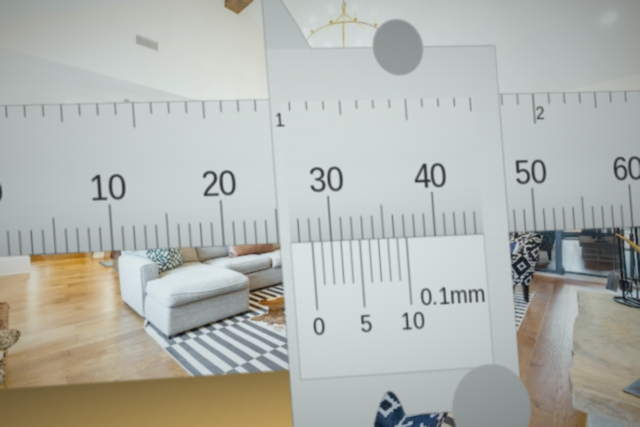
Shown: 28.2; mm
